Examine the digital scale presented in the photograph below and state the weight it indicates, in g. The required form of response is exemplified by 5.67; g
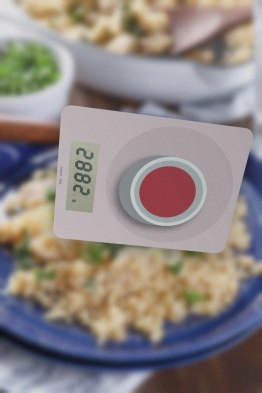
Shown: 2882; g
